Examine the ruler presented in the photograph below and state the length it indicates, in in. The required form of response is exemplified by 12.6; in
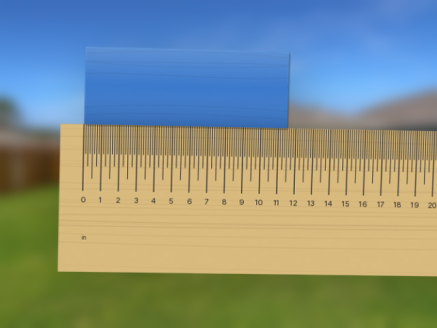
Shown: 11.5; in
